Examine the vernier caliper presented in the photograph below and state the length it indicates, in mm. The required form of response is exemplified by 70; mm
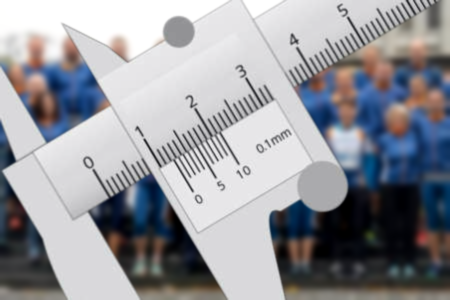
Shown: 12.5; mm
